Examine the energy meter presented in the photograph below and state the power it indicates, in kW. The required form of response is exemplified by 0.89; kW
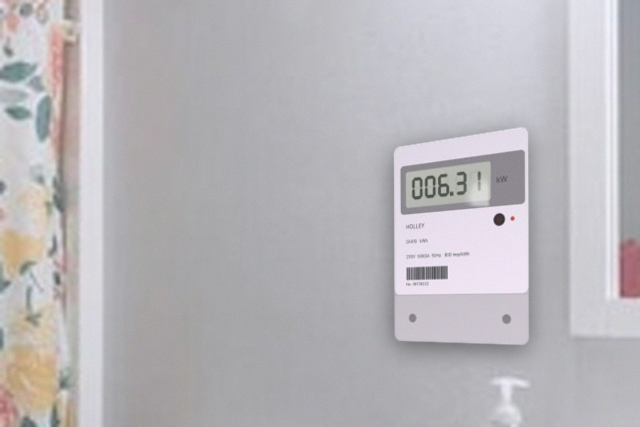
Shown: 6.31; kW
